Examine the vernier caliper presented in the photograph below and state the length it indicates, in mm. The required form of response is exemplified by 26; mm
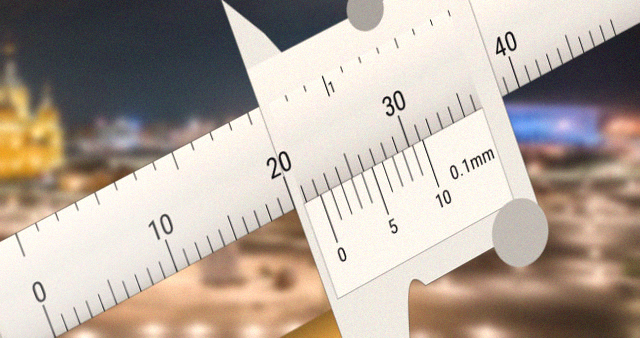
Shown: 22.2; mm
